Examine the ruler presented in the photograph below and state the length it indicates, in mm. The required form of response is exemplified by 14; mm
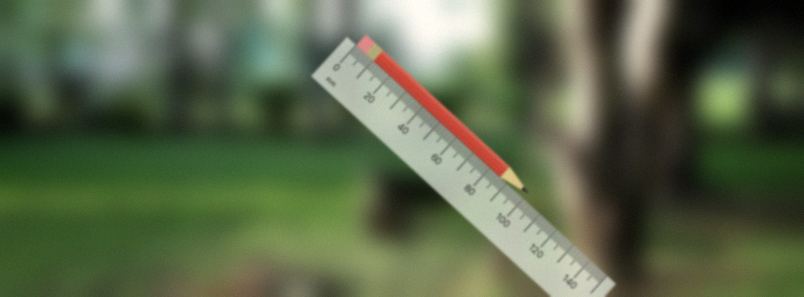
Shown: 100; mm
